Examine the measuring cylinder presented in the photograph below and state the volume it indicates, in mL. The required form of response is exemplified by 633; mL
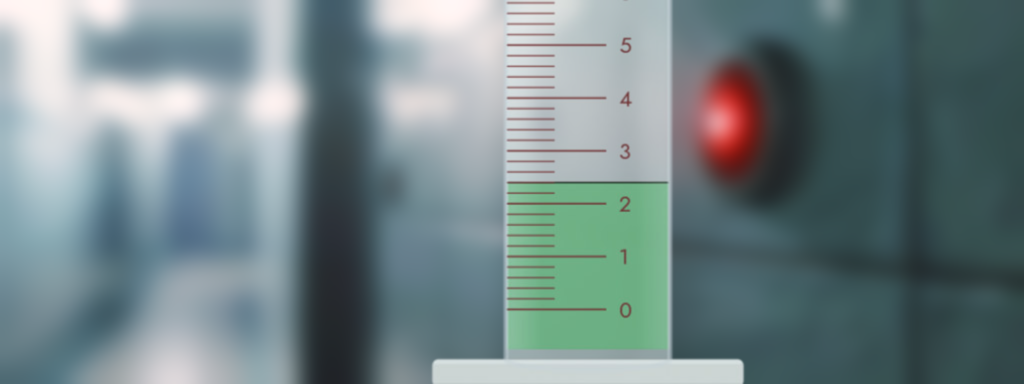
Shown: 2.4; mL
